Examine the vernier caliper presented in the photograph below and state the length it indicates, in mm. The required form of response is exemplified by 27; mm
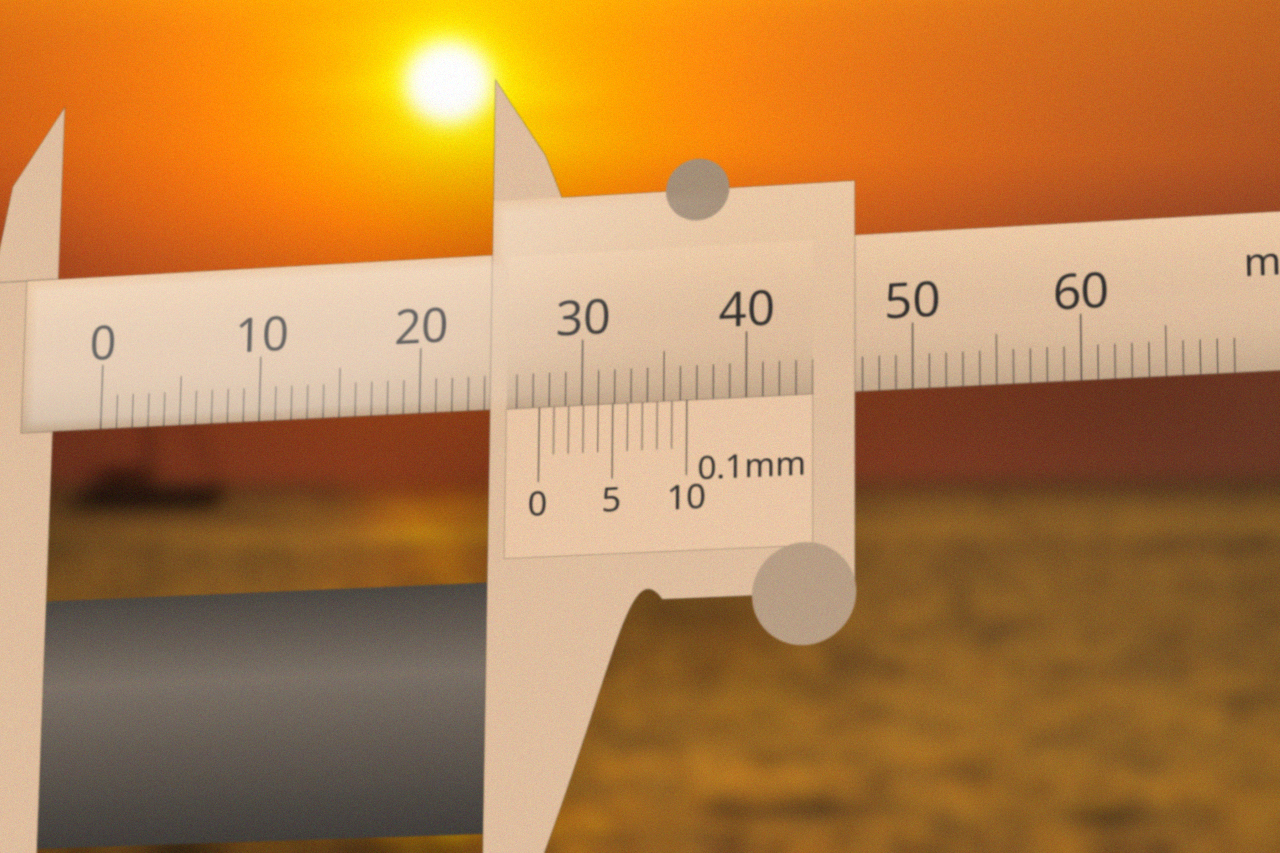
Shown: 27.4; mm
